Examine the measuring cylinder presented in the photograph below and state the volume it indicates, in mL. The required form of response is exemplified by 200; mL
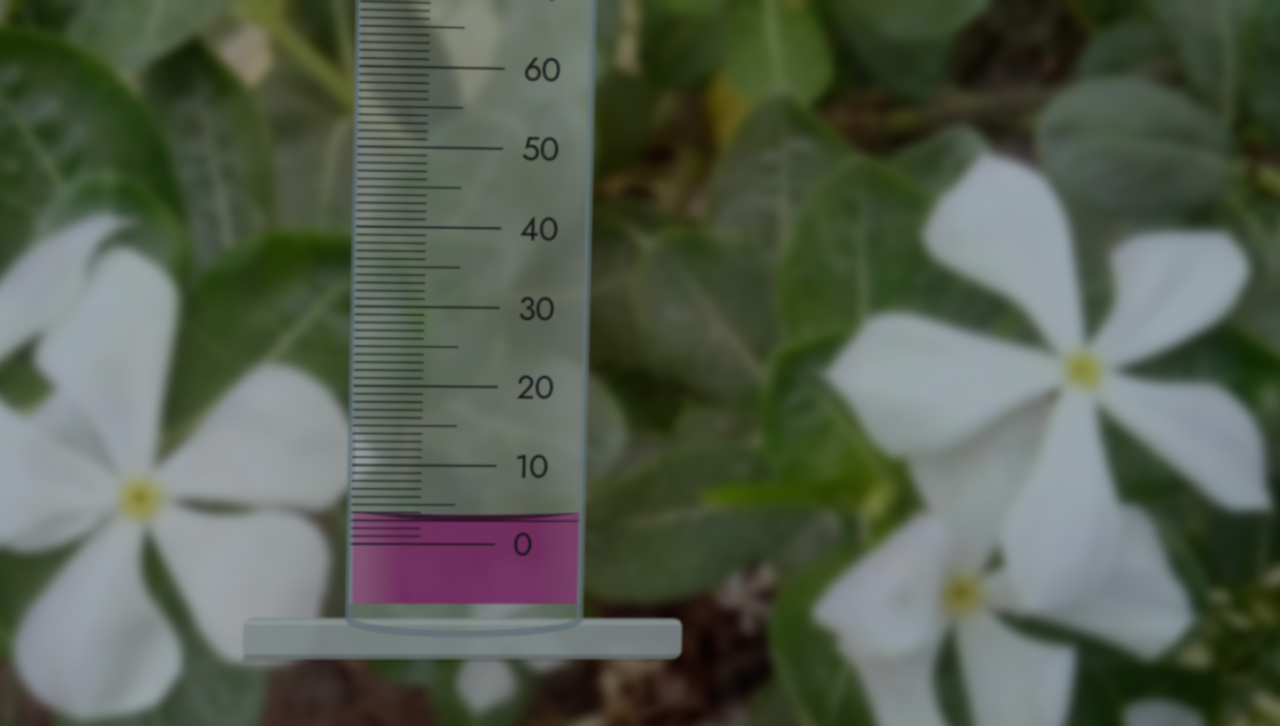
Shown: 3; mL
